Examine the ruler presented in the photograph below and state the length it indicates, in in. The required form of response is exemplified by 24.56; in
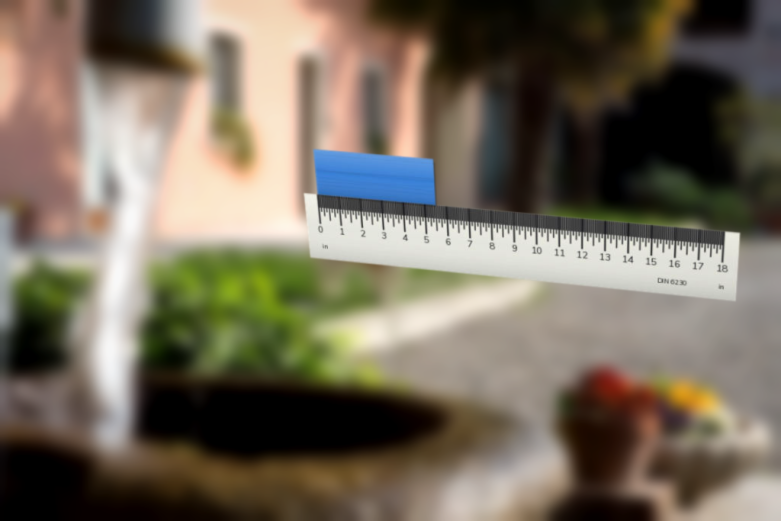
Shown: 5.5; in
